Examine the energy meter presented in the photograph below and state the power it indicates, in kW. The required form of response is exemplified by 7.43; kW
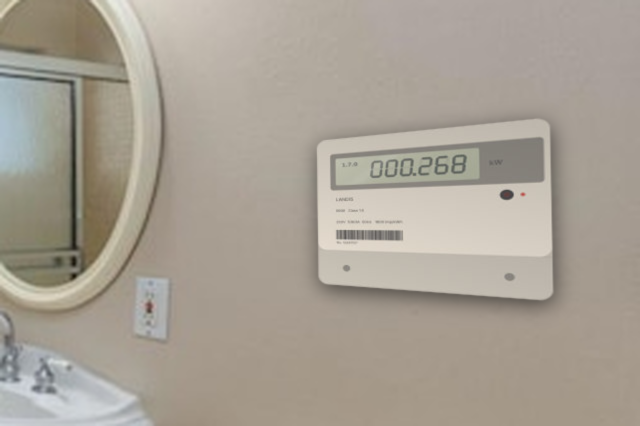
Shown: 0.268; kW
